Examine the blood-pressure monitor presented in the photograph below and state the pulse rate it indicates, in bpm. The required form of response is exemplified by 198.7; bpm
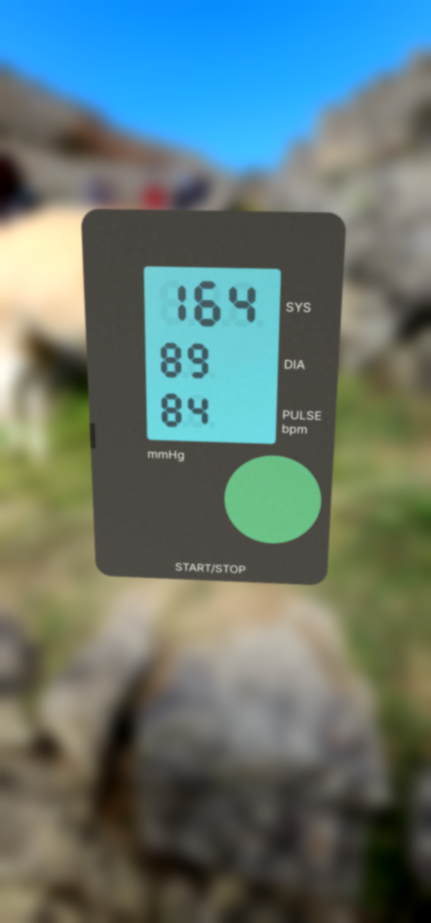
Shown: 84; bpm
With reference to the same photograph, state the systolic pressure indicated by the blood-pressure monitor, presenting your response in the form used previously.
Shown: 164; mmHg
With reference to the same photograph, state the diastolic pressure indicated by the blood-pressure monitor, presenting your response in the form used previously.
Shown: 89; mmHg
